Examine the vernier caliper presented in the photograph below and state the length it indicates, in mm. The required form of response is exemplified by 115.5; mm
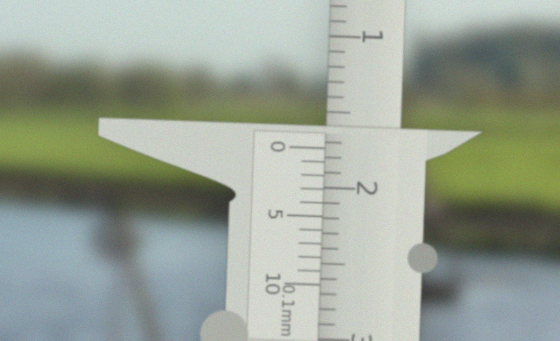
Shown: 17.4; mm
